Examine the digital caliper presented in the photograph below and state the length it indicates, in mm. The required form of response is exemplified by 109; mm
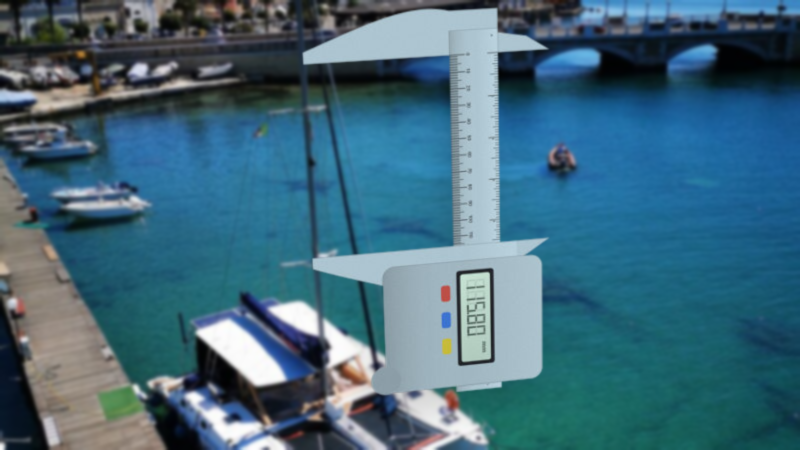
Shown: 115.80; mm
